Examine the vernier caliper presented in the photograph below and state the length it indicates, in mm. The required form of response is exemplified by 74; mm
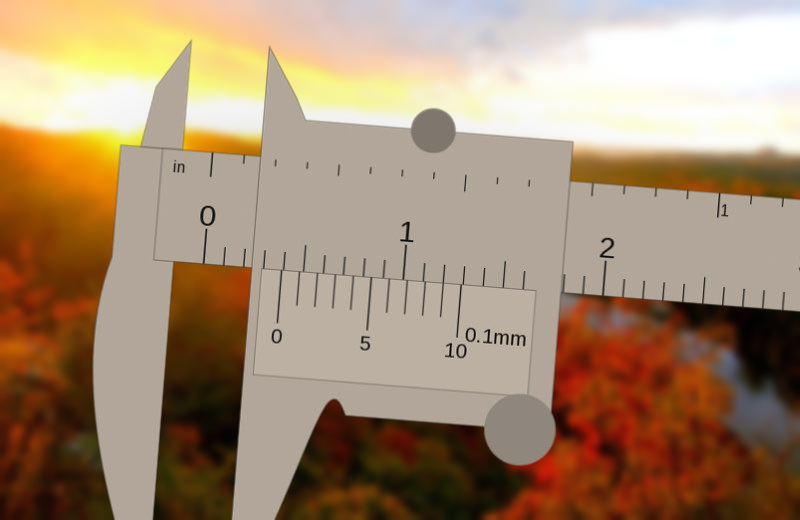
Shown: 3.9; mm
